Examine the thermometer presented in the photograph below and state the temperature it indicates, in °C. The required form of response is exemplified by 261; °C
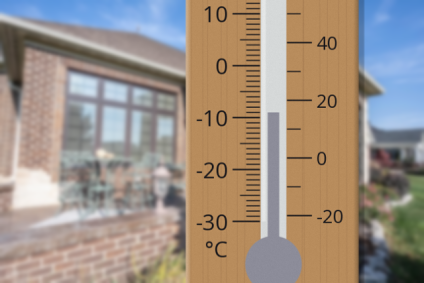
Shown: -9; °C
